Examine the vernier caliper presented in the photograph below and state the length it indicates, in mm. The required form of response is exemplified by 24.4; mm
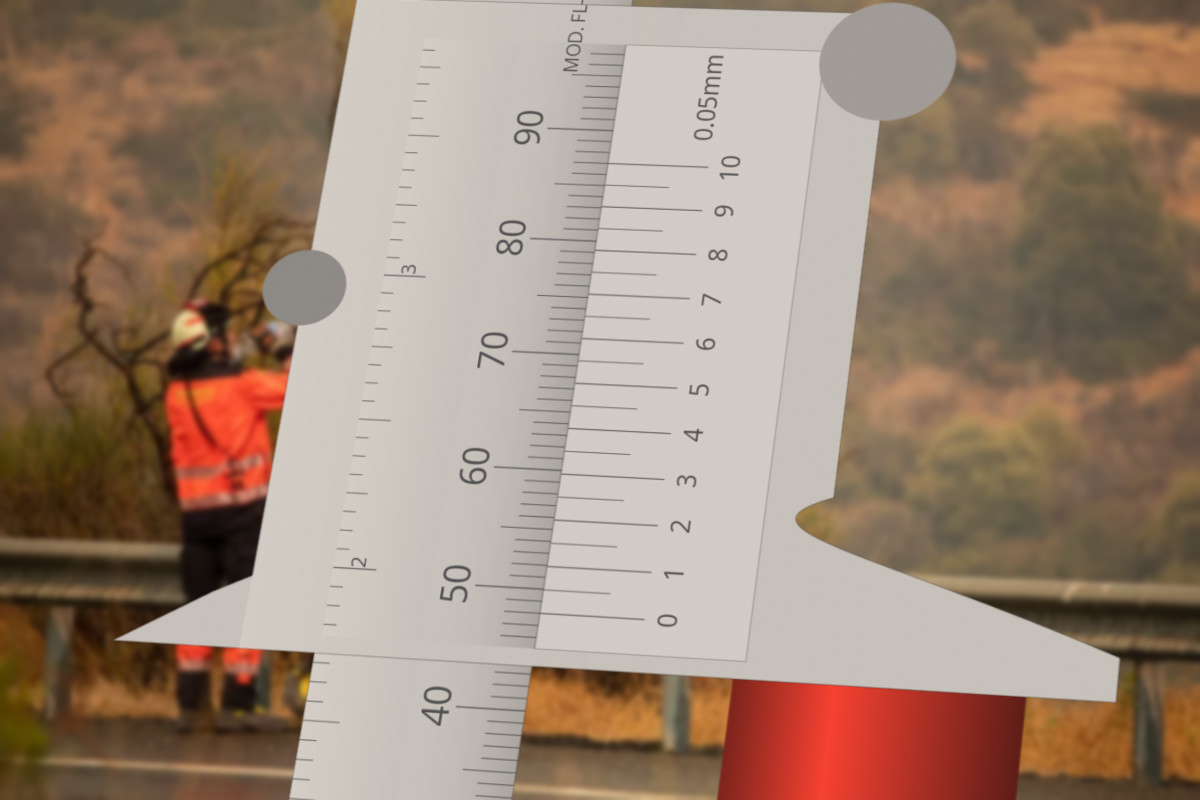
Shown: 48.0; mm
